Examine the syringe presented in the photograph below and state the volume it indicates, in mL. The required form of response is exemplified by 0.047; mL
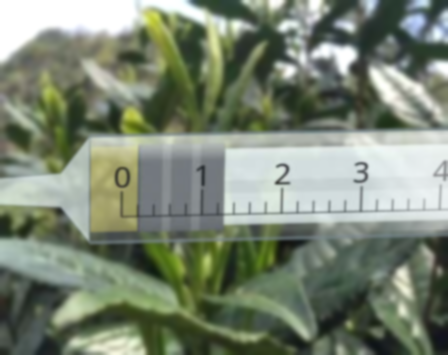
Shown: 0.2; mL
